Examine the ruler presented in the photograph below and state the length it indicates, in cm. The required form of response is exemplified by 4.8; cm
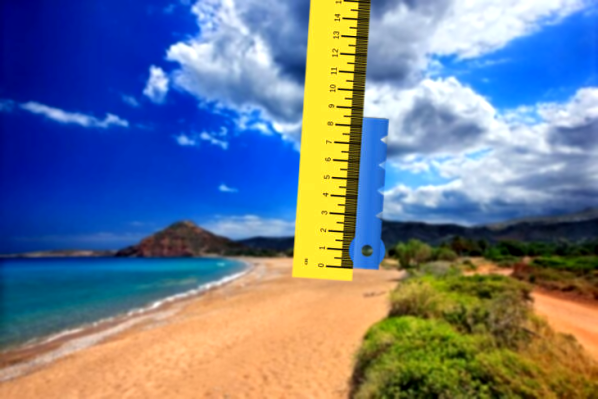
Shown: 8.5; cm
